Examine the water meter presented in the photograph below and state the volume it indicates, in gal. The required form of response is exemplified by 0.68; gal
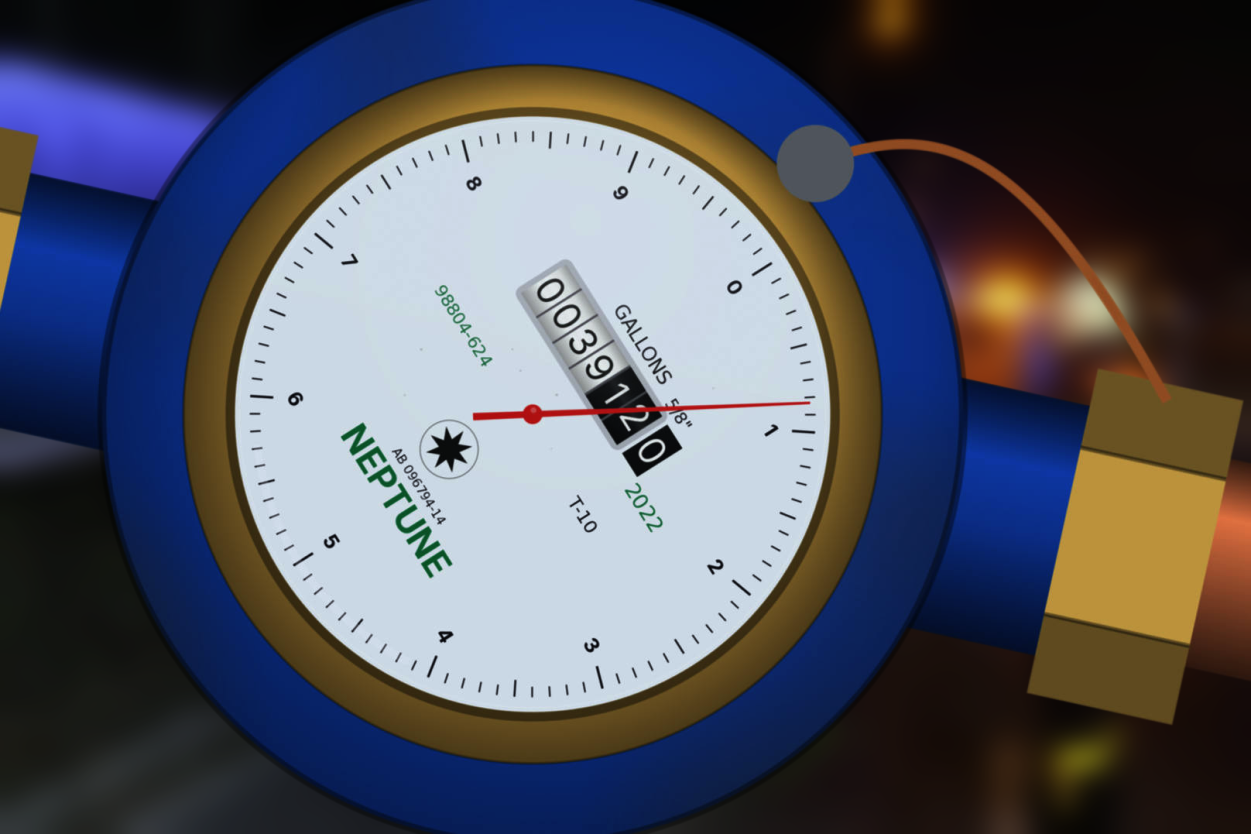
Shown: 39120.8; gal
